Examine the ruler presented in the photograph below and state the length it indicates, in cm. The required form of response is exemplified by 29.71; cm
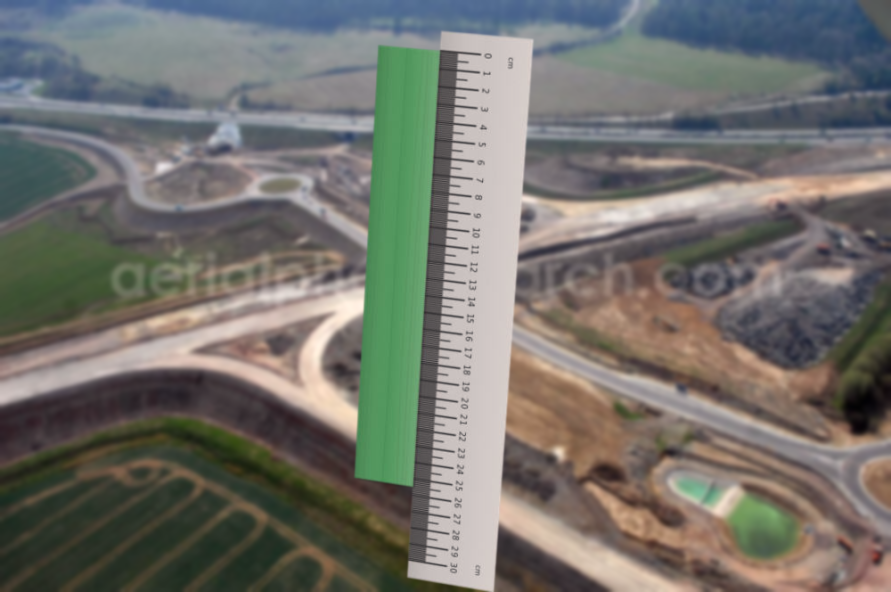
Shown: 25.5; cm
